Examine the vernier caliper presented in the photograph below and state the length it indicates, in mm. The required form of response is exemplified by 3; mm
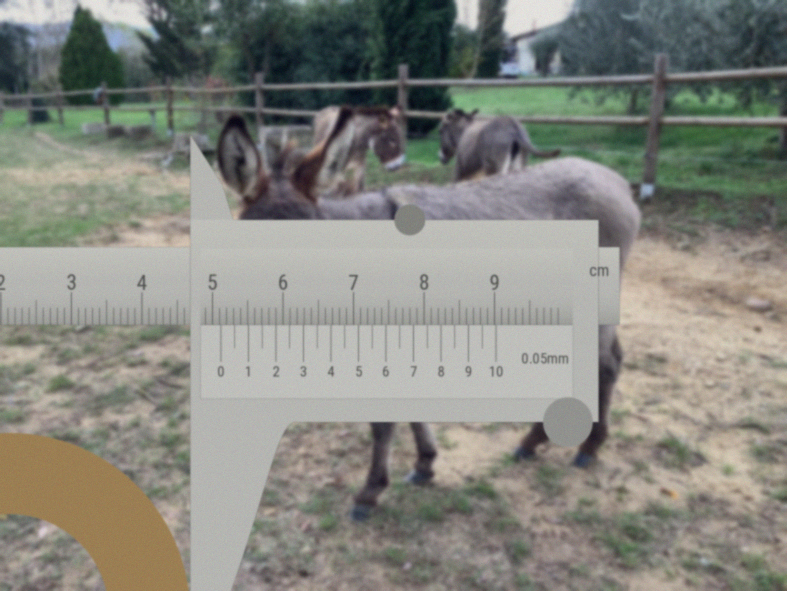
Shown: 51.2; mm
